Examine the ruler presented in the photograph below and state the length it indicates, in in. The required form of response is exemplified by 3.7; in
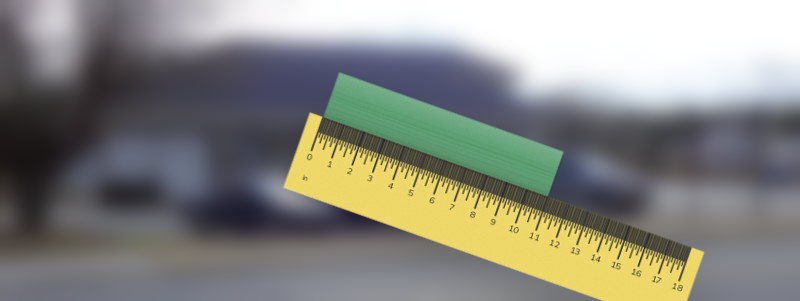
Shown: 11; in
